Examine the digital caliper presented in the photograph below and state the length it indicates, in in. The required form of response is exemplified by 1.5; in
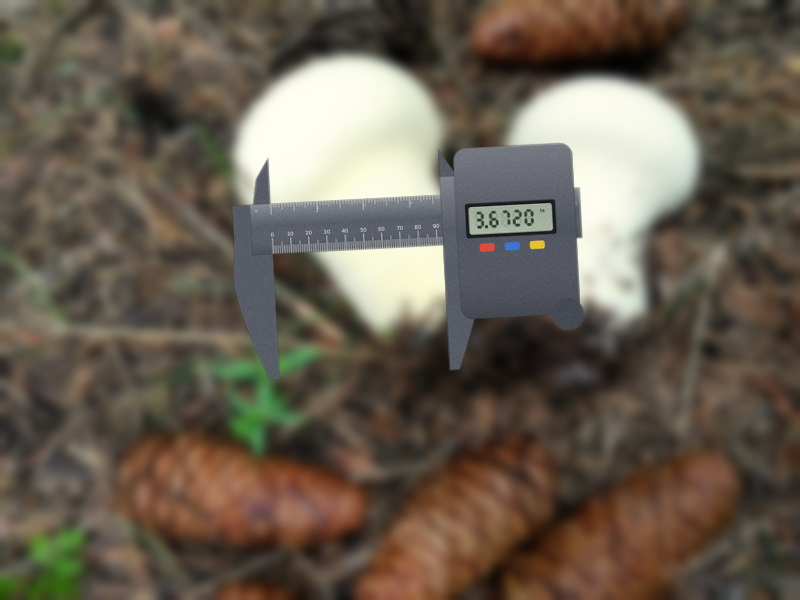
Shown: 3.6720; in
